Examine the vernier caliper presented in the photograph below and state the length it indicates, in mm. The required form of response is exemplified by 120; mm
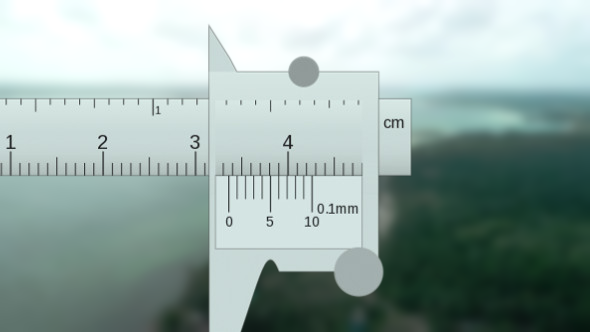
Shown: 33.6; mm
